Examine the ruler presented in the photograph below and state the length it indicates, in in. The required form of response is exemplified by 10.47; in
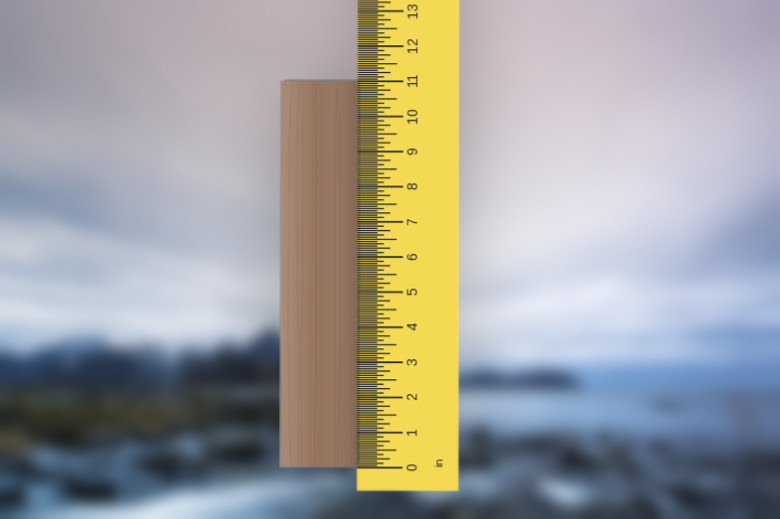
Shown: 11; in
